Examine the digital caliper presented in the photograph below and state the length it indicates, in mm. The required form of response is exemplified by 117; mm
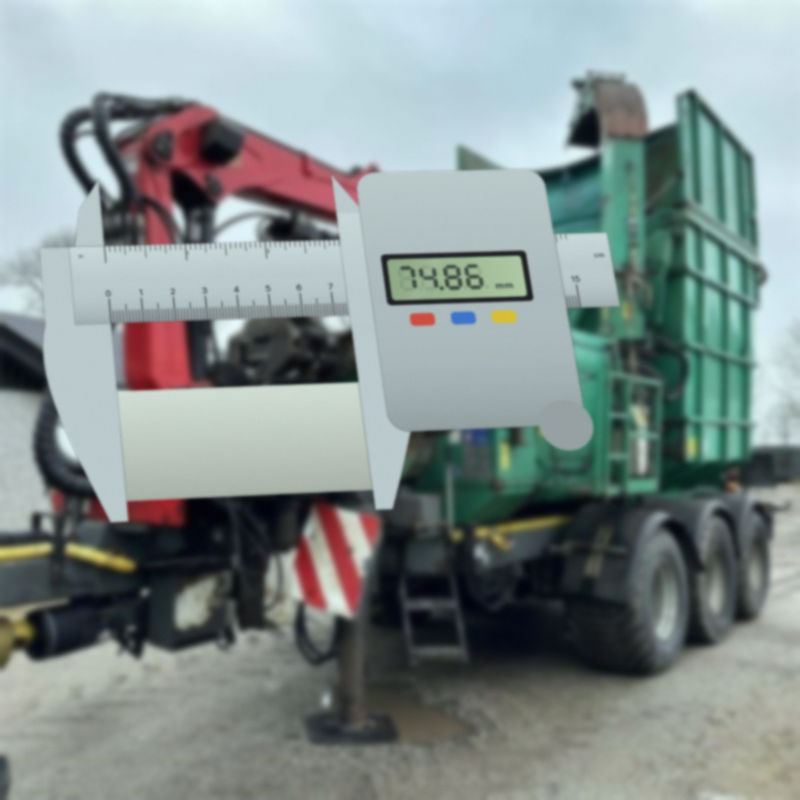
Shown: 74.86; mm
